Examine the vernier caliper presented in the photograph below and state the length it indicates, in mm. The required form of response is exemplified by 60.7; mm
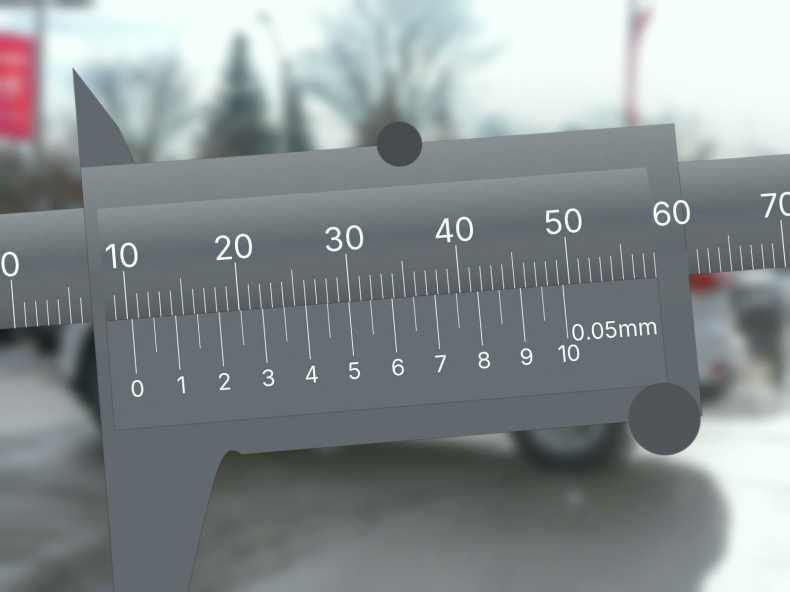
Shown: 10.4; mm
